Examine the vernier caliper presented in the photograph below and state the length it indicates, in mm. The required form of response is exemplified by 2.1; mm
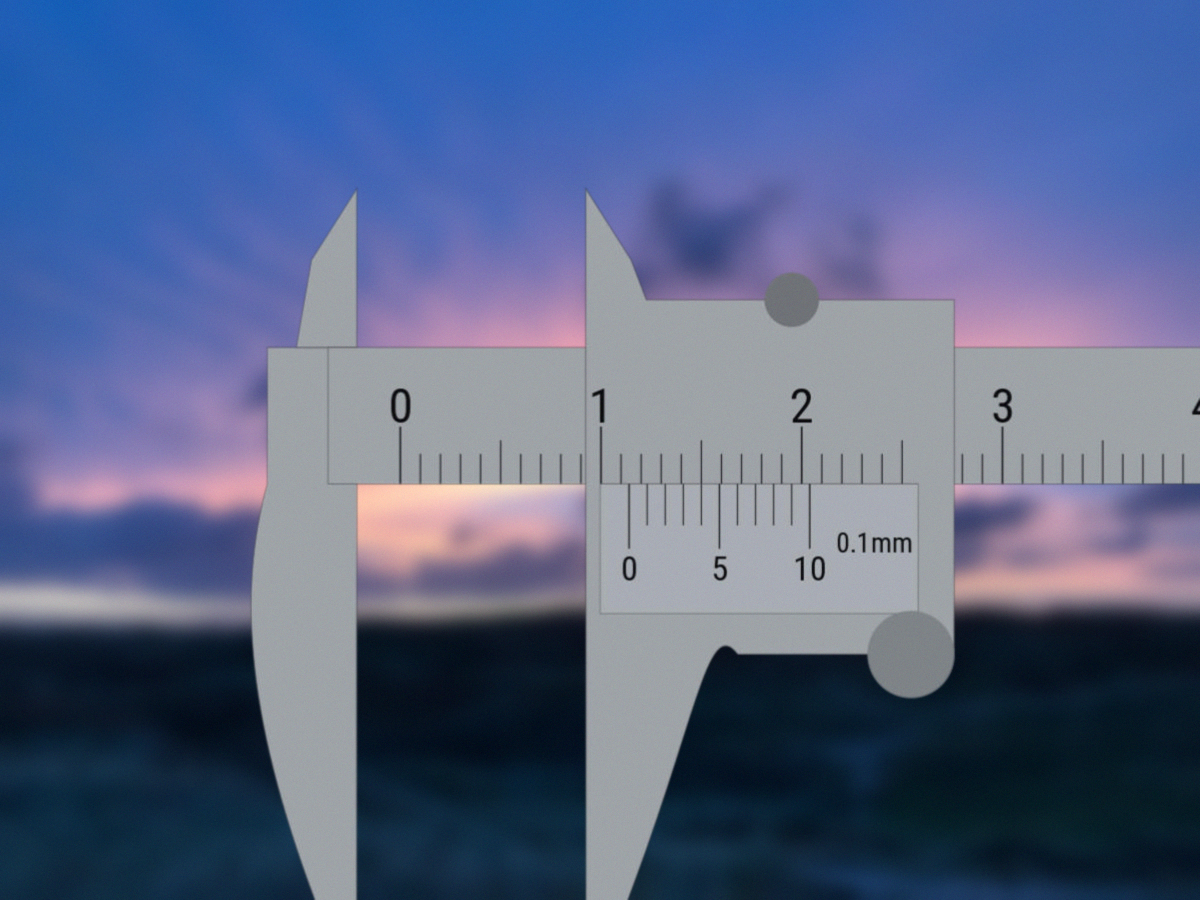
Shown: 11.4; mm
